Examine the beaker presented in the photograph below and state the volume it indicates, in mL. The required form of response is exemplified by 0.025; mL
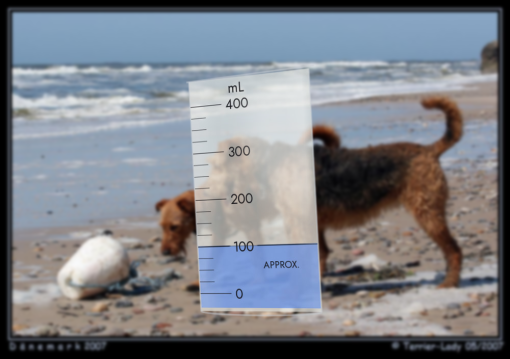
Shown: 100; mL
